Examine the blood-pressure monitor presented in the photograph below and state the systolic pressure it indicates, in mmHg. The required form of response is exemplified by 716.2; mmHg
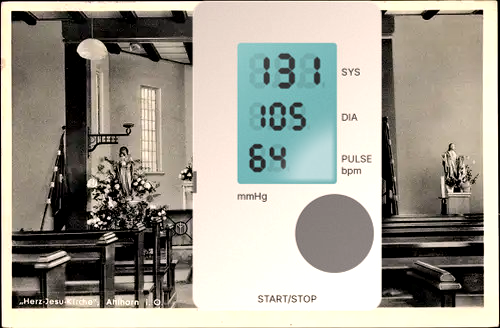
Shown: 131; mmHg
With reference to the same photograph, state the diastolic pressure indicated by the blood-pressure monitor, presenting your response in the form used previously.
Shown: 105; mmHg
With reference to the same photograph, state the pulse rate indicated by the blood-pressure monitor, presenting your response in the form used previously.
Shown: 64; bpm
